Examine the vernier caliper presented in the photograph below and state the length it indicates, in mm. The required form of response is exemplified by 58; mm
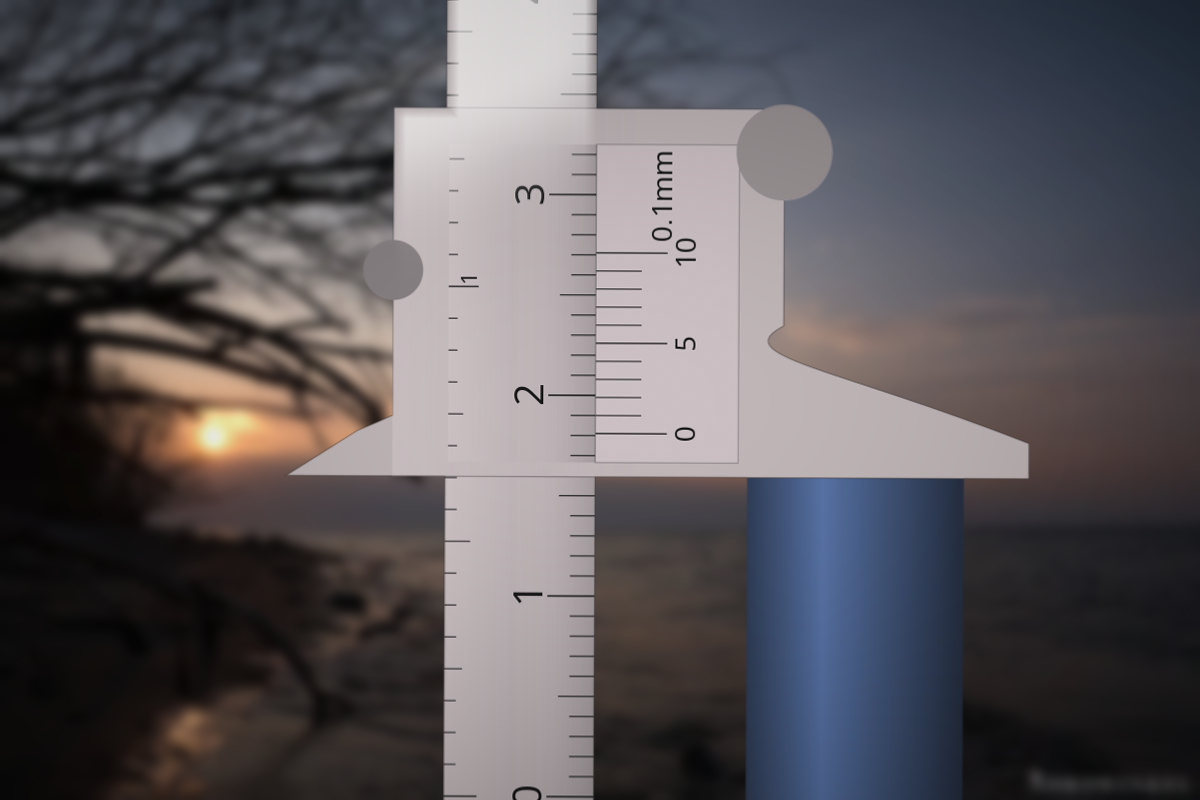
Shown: 18.1; mm
